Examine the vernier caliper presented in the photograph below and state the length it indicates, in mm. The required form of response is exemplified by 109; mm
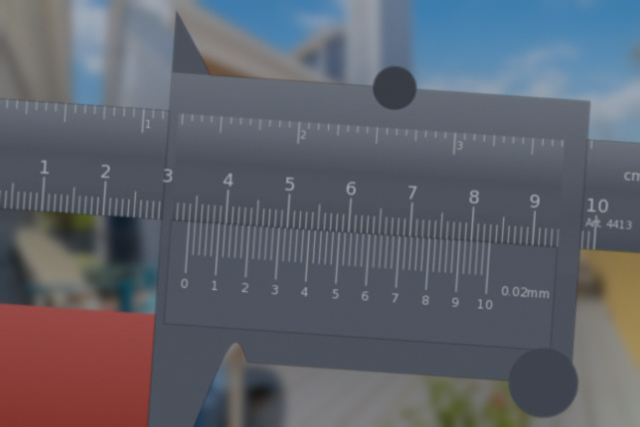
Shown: 34.0; mm
